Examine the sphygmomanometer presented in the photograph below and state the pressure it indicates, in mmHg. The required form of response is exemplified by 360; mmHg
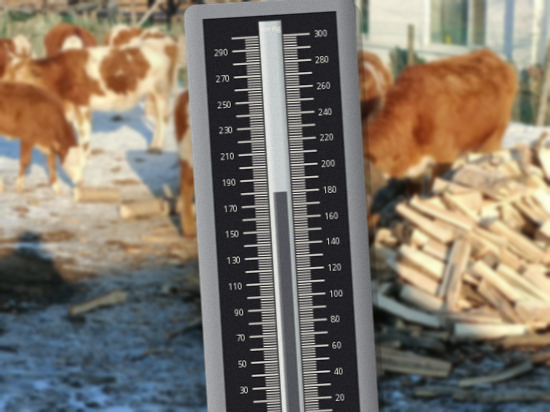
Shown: 180; mmHg
